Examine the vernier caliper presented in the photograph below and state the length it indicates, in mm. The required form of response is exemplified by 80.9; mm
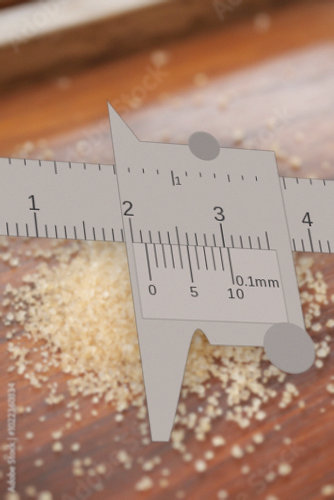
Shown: 21.4; mm
